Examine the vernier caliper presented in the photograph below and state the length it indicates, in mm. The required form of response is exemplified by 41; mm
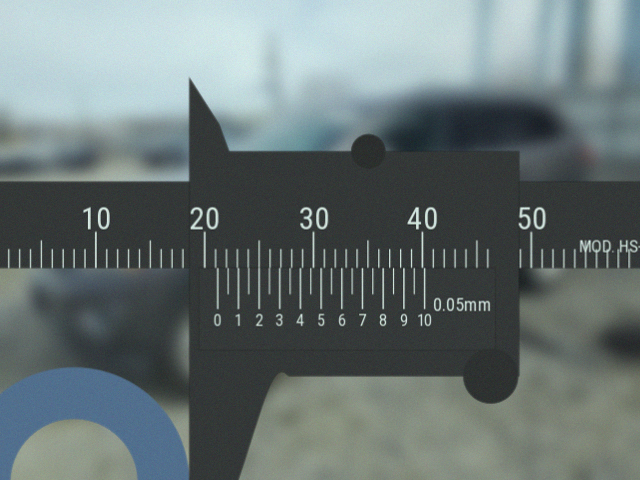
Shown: 21.2; mm
